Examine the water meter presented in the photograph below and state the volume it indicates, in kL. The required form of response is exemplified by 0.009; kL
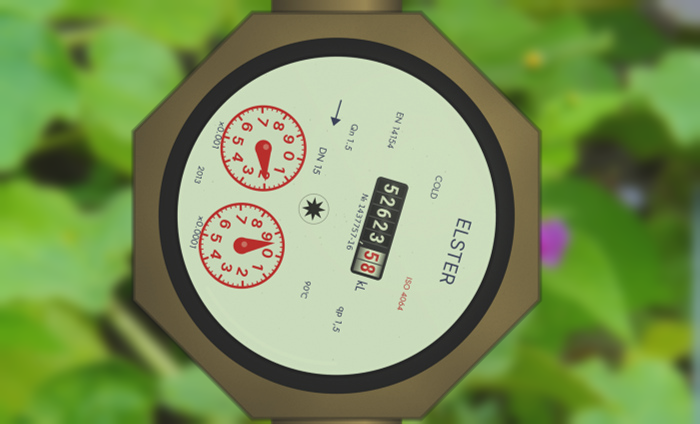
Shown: 52623.5819; kL
